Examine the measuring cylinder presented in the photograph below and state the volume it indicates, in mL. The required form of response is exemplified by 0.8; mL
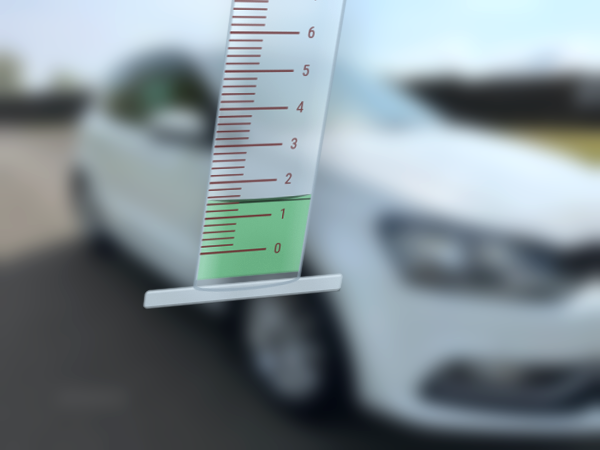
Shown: 1.4; mL
